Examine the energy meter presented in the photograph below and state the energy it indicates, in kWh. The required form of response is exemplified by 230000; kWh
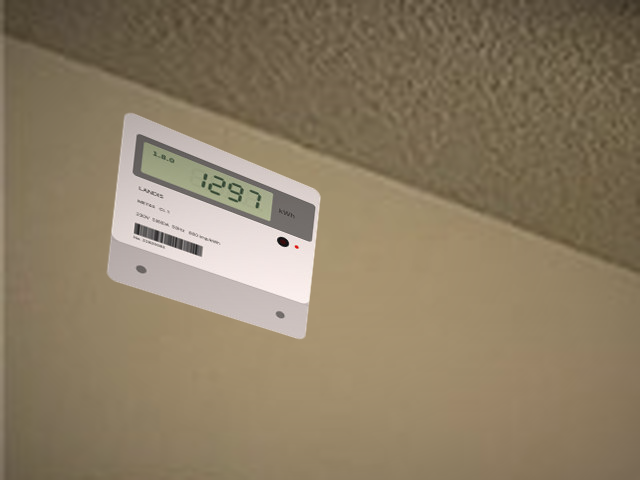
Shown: 1297; kWh
